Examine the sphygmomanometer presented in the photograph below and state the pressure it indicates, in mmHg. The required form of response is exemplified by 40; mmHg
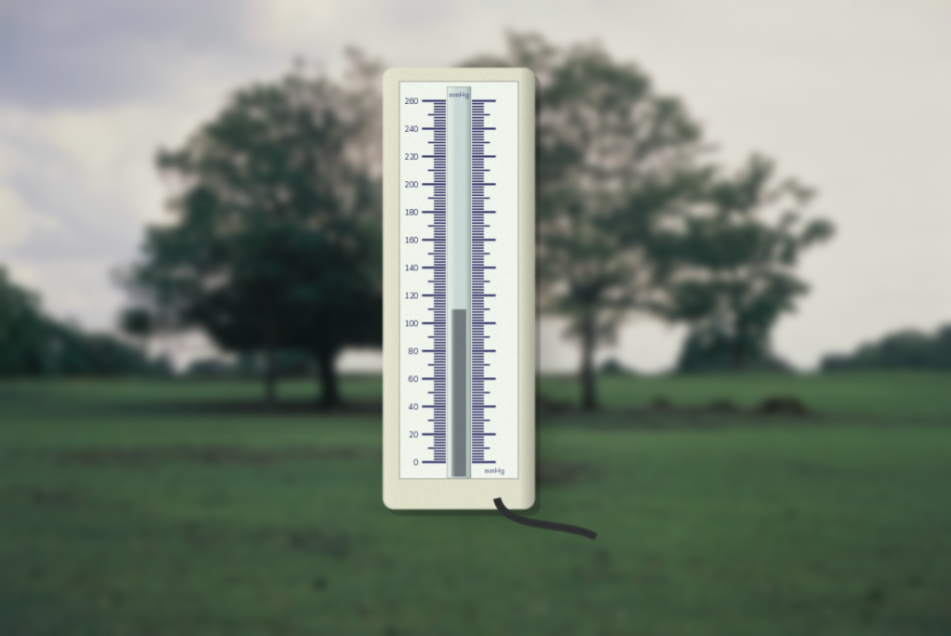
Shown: 110; mmHg
